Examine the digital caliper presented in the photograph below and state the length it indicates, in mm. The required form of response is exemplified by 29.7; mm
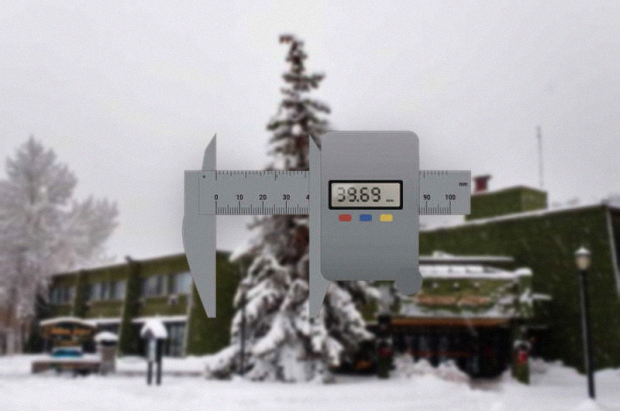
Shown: 39.69; mm
